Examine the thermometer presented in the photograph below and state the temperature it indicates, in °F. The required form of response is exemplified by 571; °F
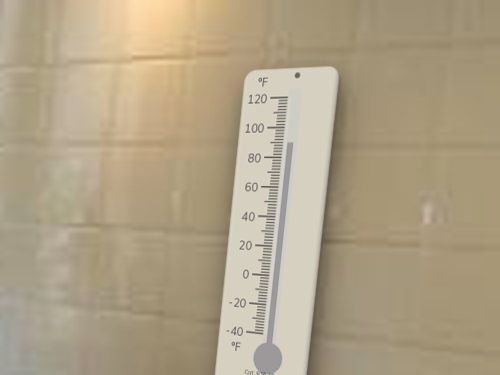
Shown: 90; °F
